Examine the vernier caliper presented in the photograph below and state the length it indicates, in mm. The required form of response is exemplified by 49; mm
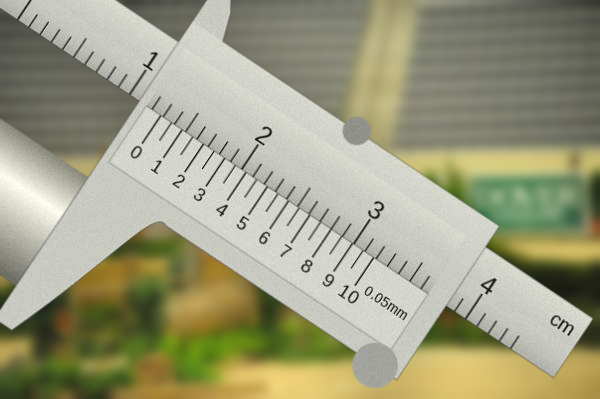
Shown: 12.8; mm
